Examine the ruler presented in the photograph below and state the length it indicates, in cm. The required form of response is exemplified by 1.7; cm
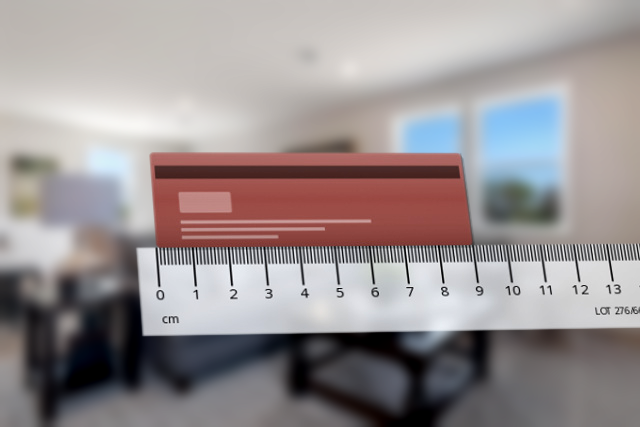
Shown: 9; cm
